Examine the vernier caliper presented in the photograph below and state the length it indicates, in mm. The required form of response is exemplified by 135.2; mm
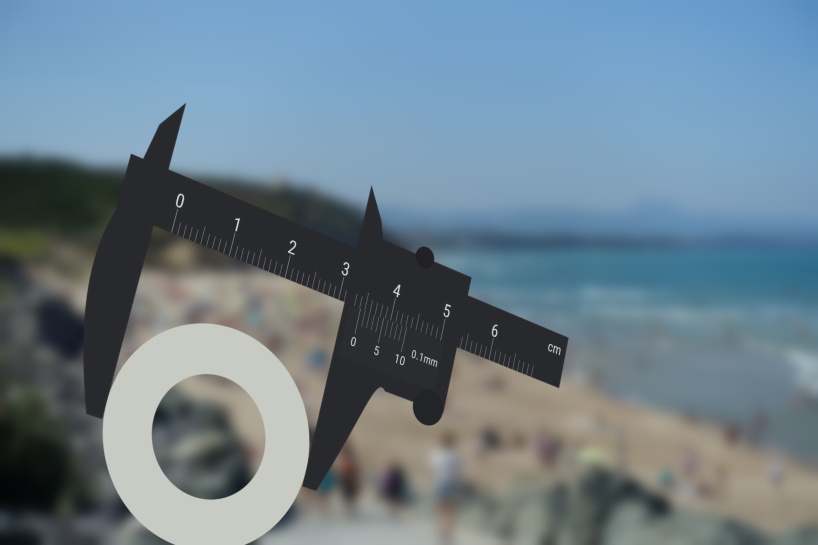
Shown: 34.2; mm
